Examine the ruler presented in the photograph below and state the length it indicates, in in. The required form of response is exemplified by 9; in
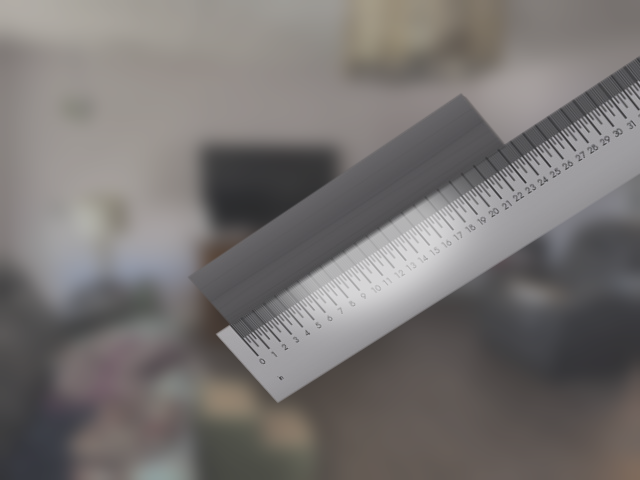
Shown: 23.5; in
